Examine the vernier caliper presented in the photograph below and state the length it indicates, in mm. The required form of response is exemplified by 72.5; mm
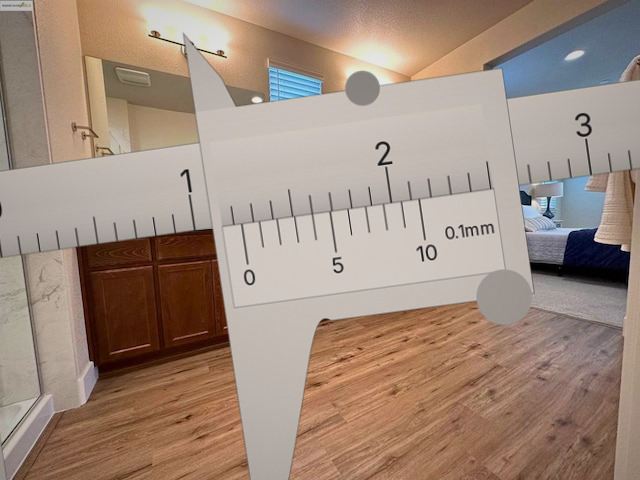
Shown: 12.4; mm
